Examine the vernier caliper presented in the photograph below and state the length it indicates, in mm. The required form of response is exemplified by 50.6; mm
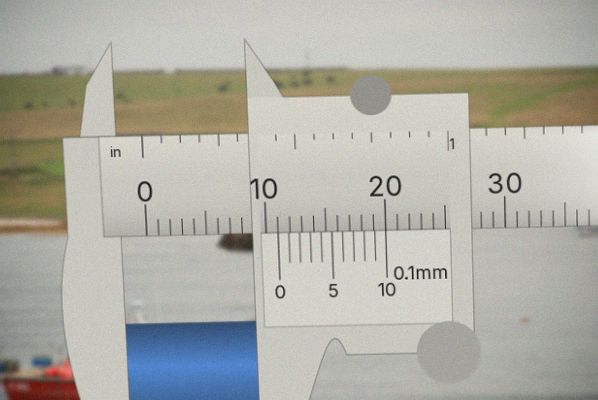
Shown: 11.0; mm
